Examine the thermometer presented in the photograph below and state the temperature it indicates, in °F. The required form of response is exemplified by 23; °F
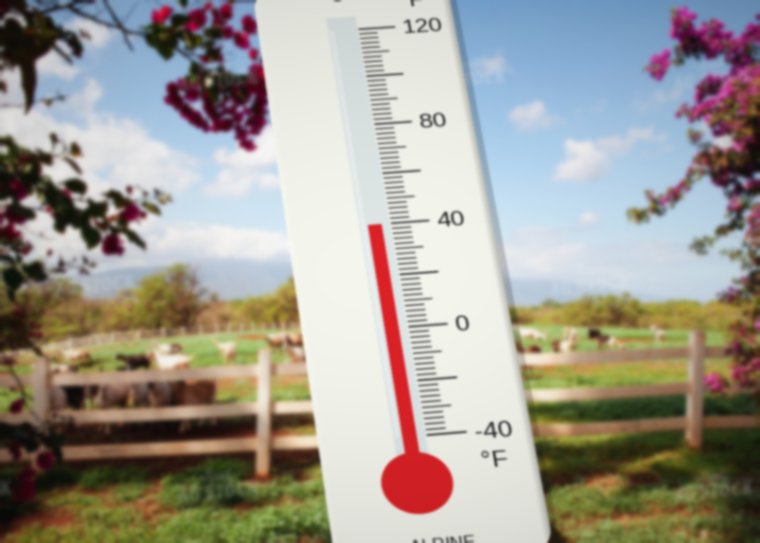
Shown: 40; °F
